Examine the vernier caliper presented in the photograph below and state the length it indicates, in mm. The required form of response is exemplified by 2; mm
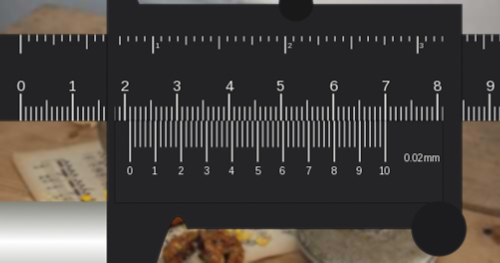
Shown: 21.0; mm
